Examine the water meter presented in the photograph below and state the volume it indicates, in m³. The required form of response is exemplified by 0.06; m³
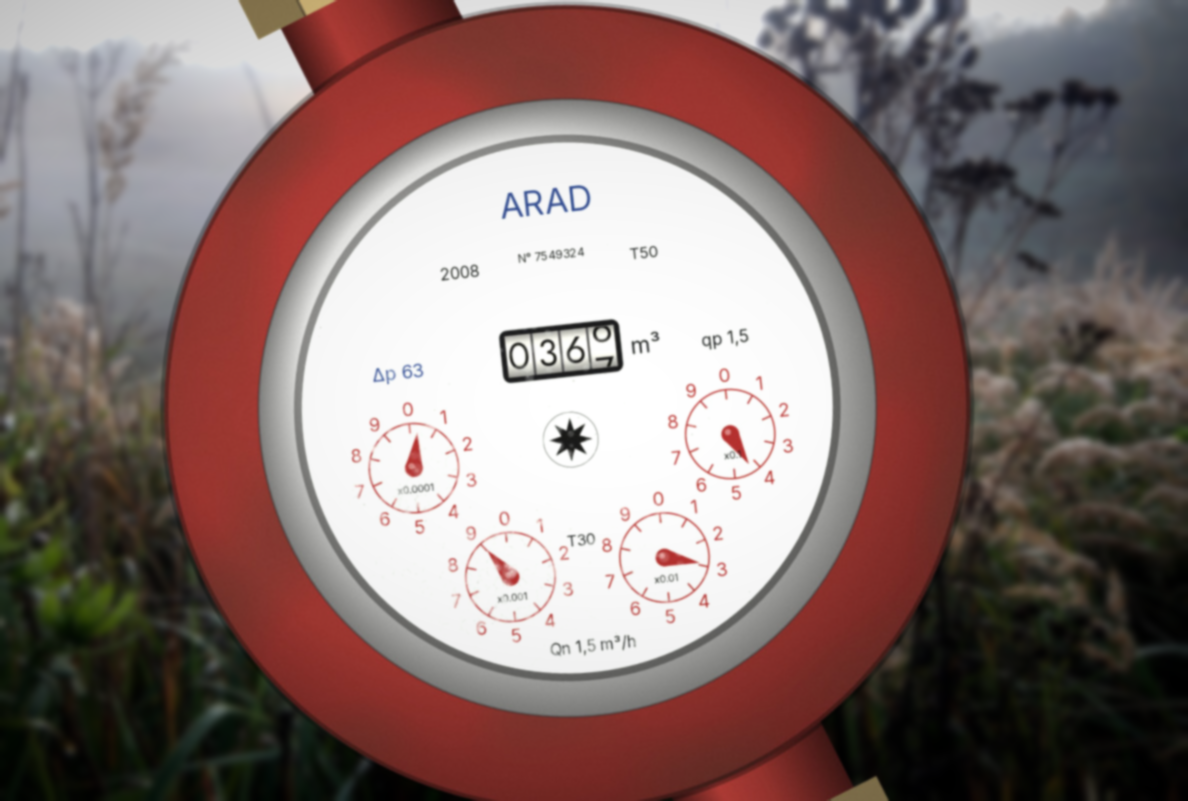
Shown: 366.4290; m³
